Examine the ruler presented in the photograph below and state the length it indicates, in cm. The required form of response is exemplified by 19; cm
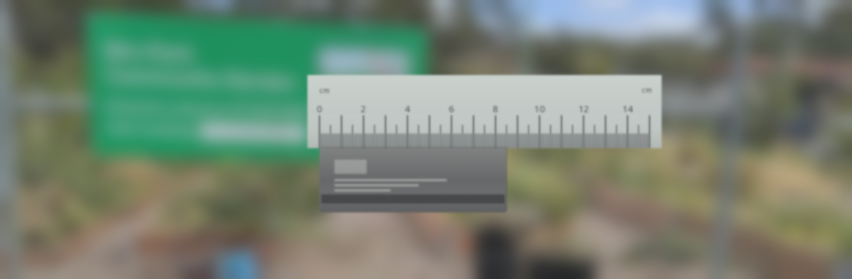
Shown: 8.5; cm
